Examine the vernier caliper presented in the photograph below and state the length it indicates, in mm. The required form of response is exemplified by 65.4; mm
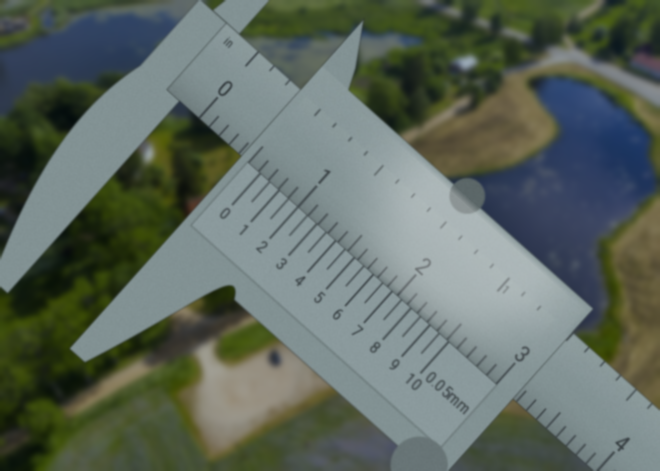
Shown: 6.2; mm
